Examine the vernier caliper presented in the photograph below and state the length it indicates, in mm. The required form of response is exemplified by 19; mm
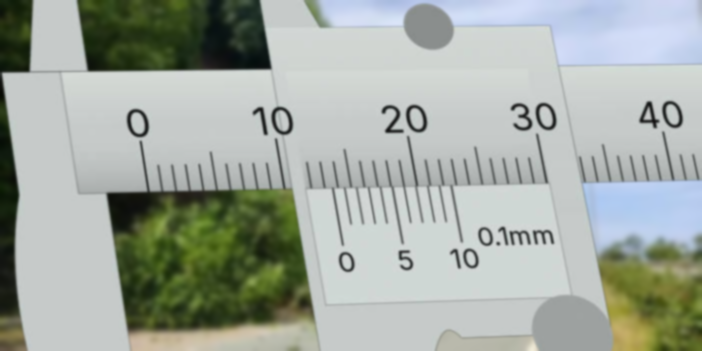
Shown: 13.6; mm
